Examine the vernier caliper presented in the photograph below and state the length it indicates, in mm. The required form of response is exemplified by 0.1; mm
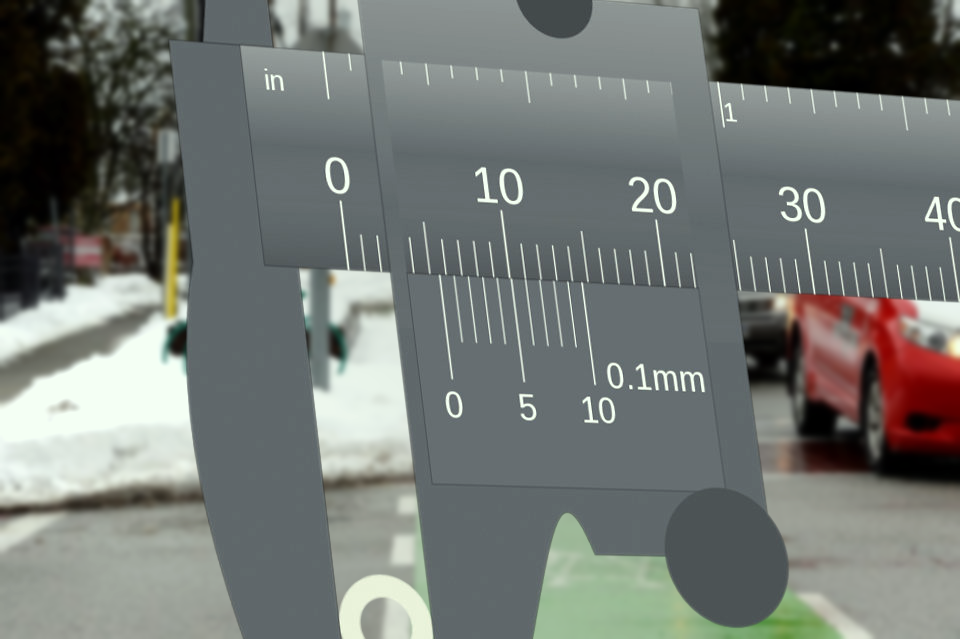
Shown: 5.6; mm
